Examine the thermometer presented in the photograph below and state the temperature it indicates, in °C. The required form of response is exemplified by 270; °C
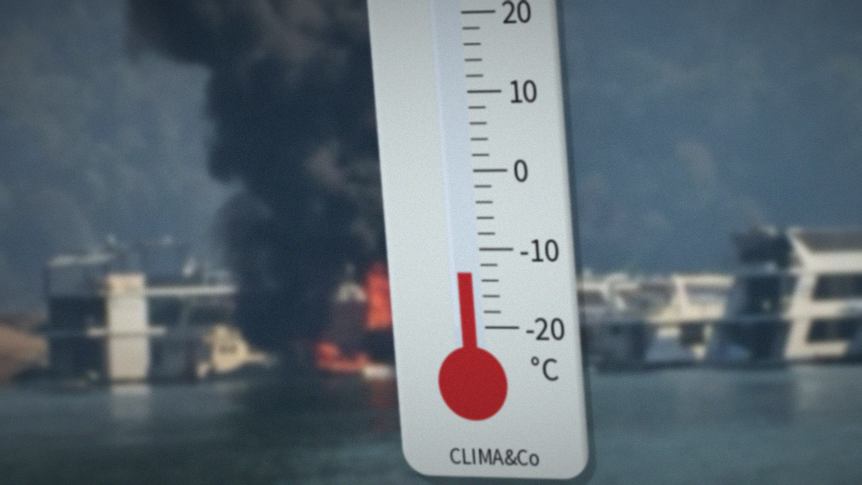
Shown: -13; °C
